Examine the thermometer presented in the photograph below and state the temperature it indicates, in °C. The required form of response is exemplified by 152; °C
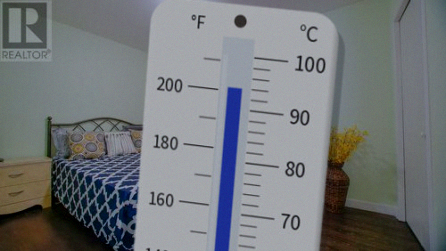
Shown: 94; °C
